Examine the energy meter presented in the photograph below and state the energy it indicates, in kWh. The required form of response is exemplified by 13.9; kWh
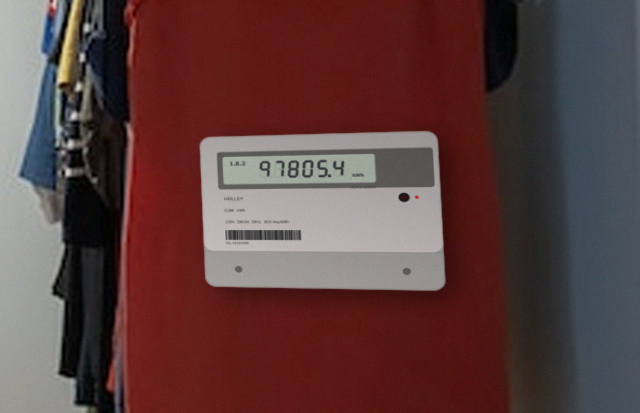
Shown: 97805.4; kWh
